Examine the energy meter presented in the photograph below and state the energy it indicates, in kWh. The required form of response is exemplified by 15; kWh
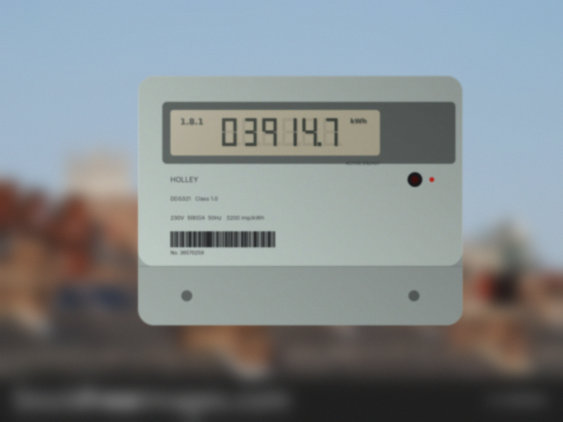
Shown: 3914.7; kWh
